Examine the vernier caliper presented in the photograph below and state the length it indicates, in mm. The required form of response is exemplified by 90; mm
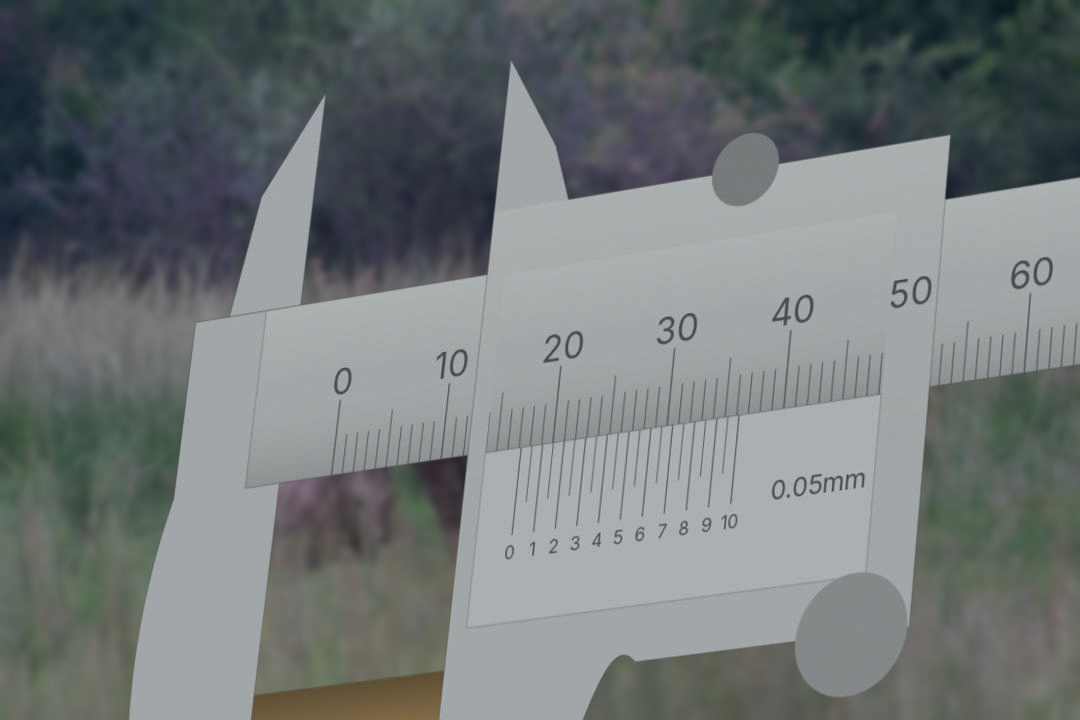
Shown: 17.2; mm
